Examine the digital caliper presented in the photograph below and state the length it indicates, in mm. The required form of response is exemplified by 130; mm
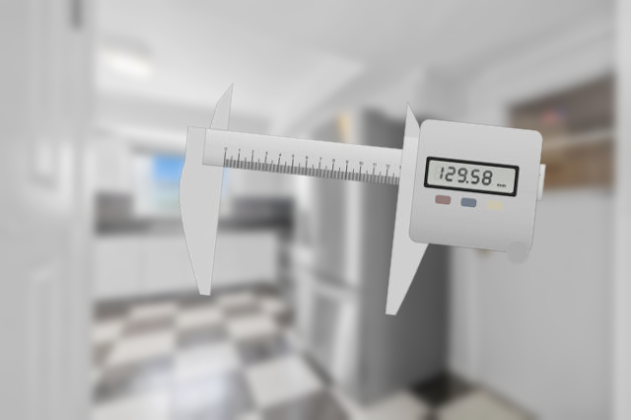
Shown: 129.58; mm
